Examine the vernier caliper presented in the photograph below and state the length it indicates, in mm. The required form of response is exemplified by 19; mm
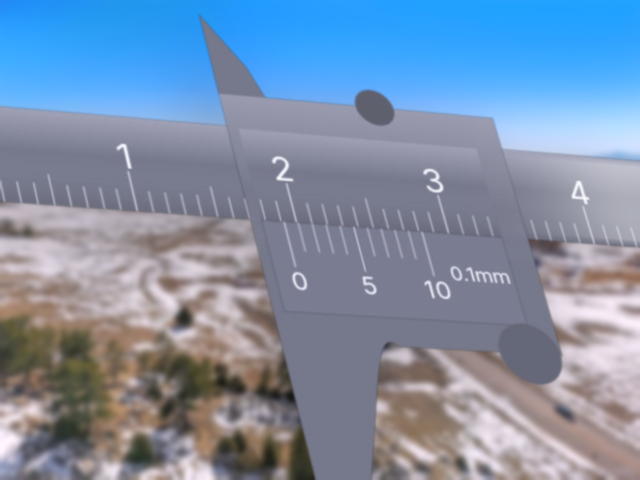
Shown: 19.2; mm
